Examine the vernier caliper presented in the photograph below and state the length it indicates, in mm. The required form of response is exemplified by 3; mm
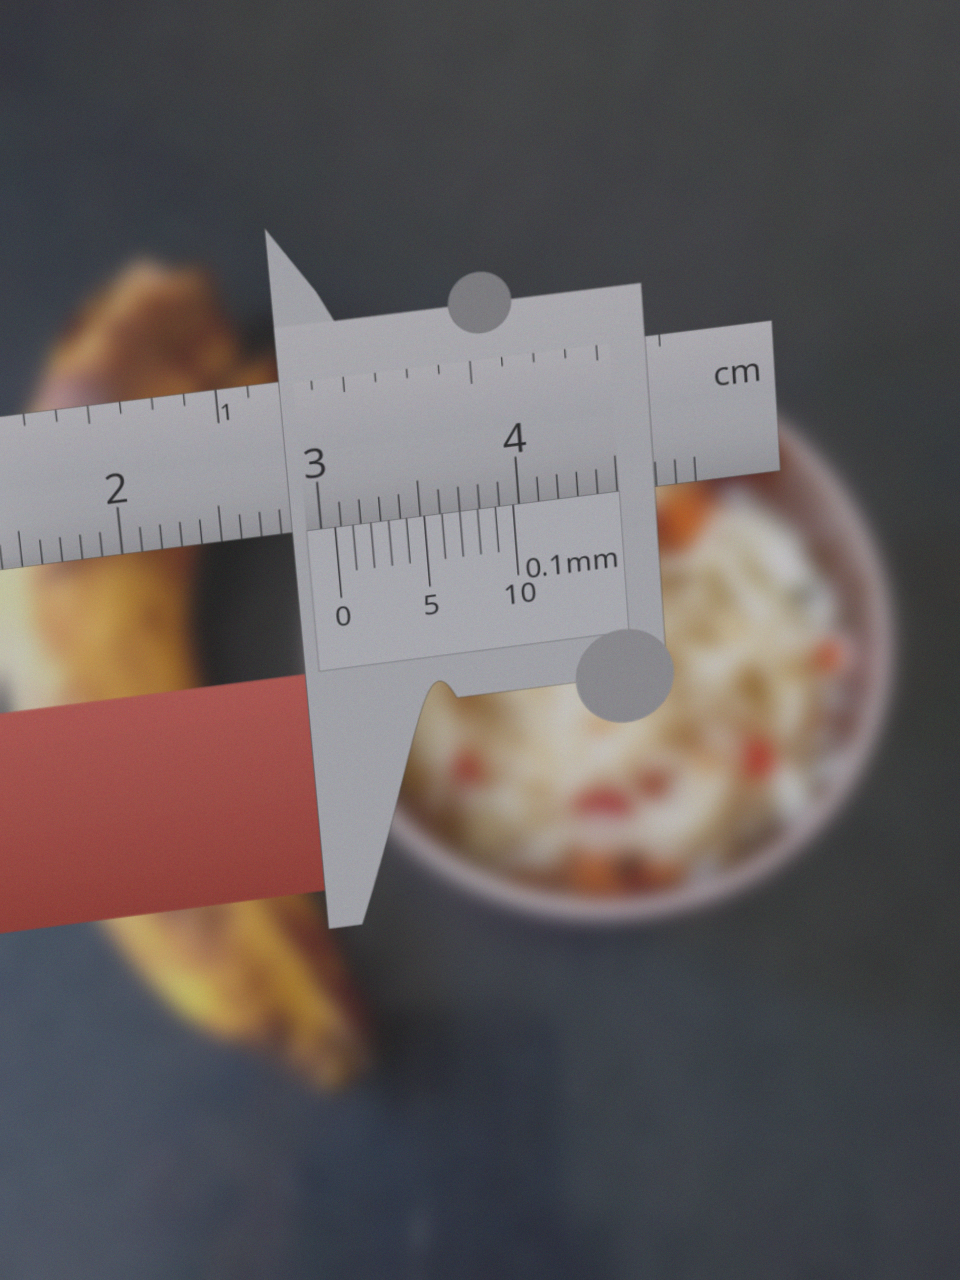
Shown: 30.7; mm
